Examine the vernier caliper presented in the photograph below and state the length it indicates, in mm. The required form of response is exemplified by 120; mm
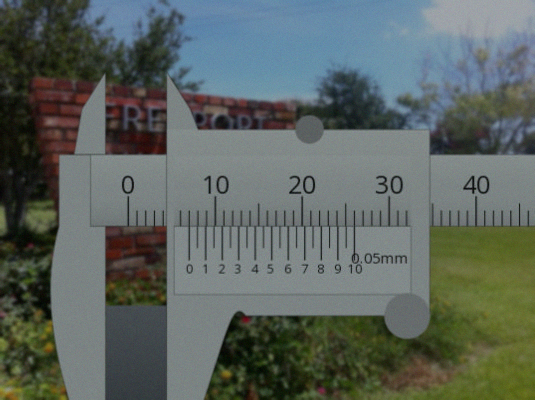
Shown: 7.0; mm
